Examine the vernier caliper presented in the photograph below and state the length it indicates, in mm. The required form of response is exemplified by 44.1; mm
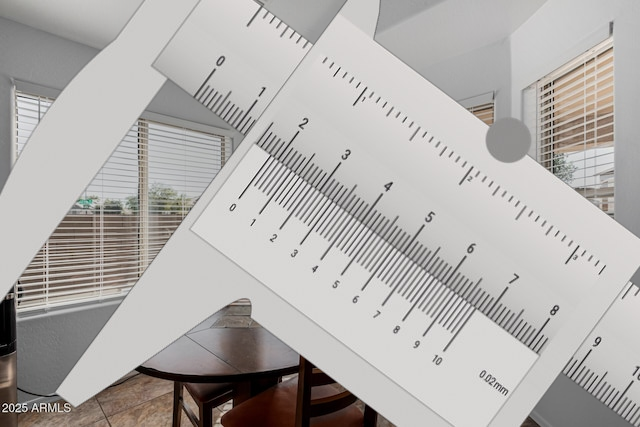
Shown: 18.5; mm
